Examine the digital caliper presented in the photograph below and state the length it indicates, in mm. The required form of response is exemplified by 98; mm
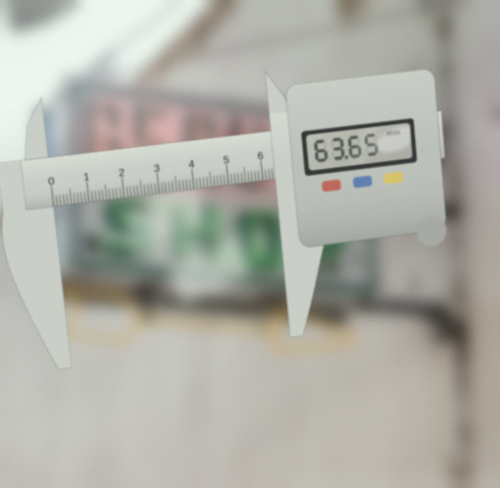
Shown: 63.65; mm
